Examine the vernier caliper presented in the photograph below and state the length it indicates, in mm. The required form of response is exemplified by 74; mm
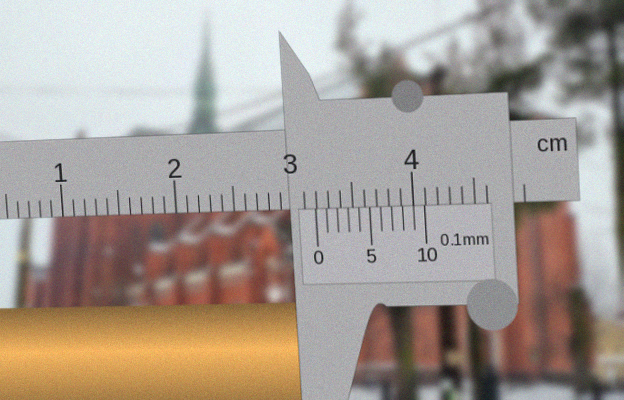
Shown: 31.9; mm
